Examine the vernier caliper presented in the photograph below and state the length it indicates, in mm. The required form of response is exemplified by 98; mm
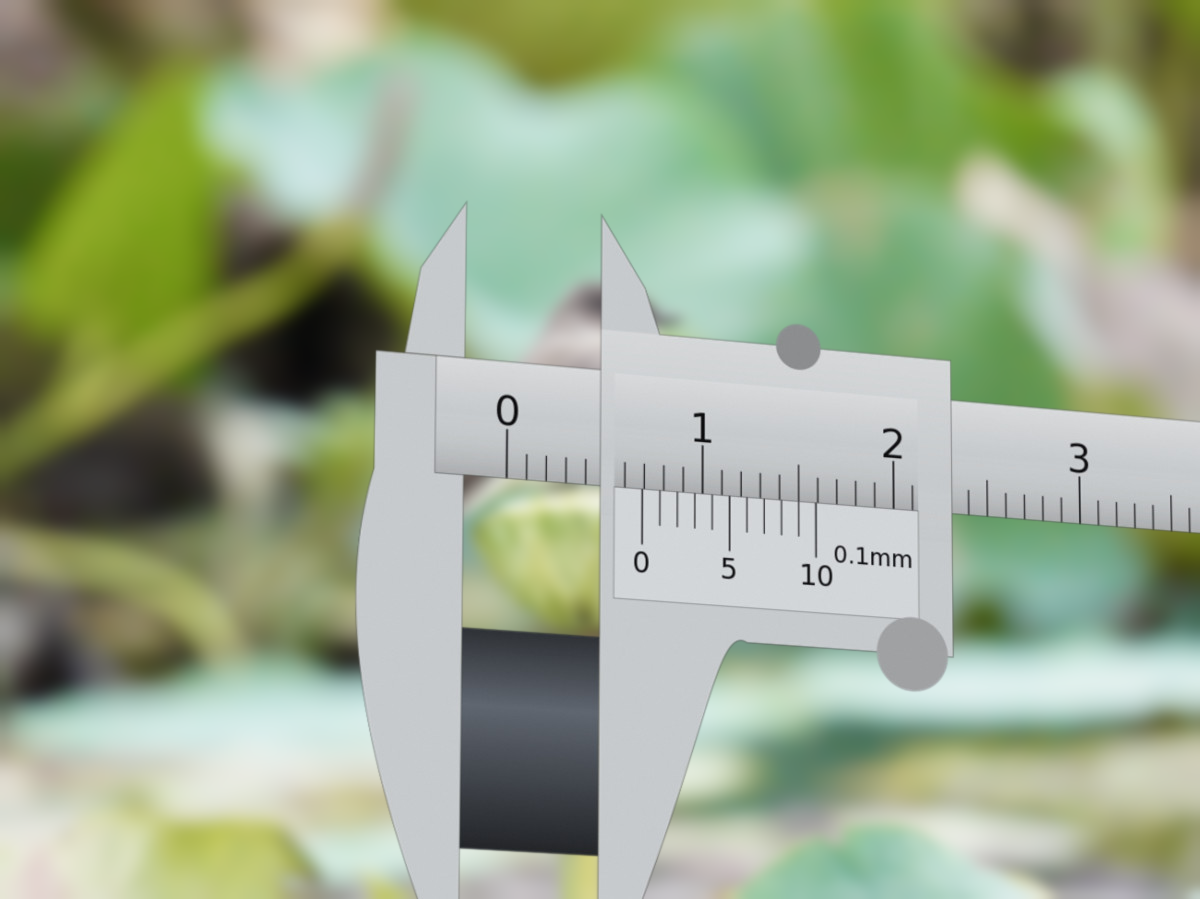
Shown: 6.9; mm
